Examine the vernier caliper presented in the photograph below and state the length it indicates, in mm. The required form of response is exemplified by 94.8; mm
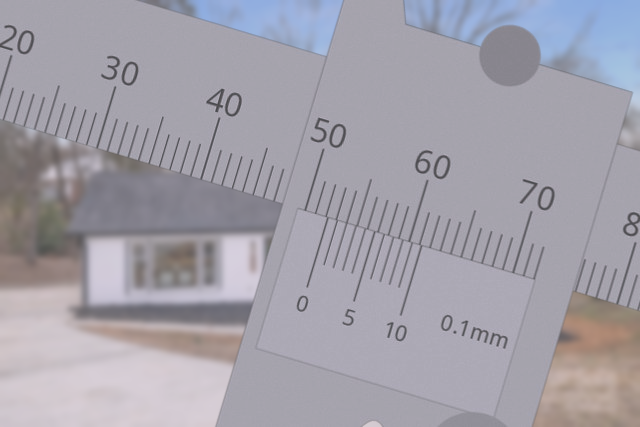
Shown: 52.2; mm
